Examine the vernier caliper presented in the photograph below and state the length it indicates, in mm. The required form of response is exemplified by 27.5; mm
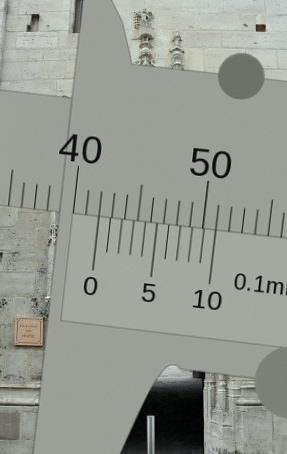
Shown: 42.0; mm
